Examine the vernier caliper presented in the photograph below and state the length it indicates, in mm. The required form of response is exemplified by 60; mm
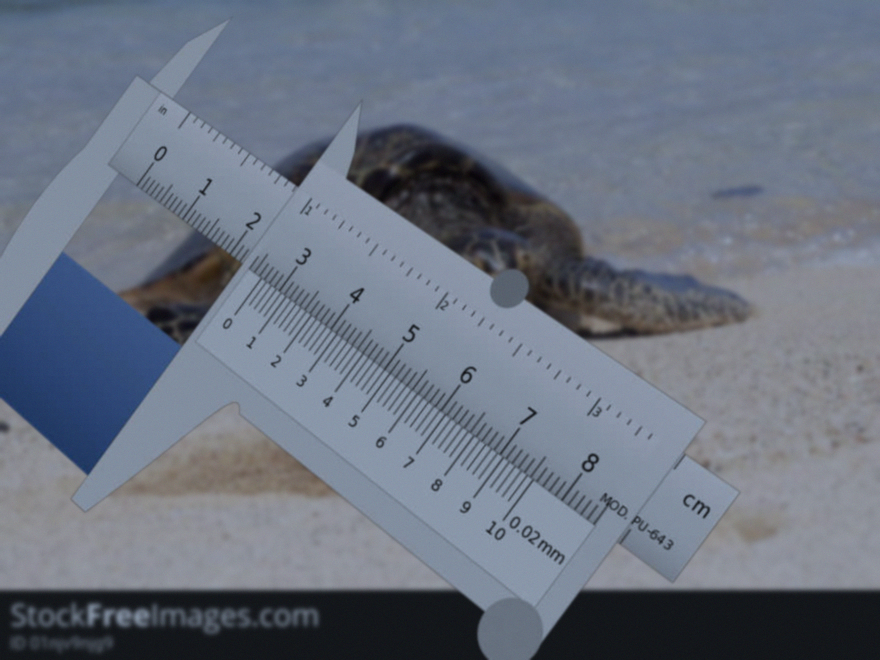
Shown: 26.5; mm
